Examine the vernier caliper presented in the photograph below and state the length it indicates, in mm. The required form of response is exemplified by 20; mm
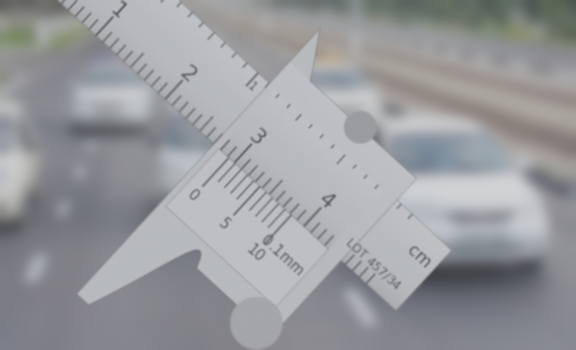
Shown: 29.2; mm
